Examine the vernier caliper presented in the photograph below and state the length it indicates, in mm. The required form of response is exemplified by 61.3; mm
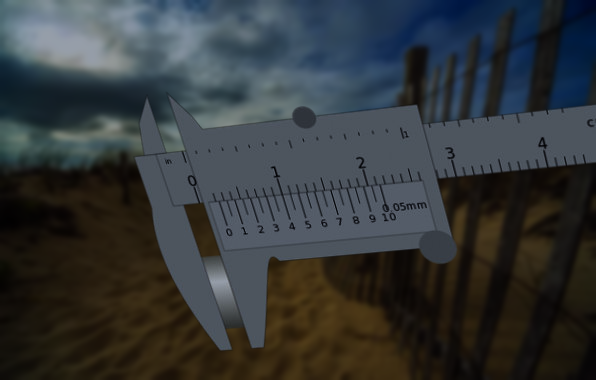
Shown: 2.4; mm
